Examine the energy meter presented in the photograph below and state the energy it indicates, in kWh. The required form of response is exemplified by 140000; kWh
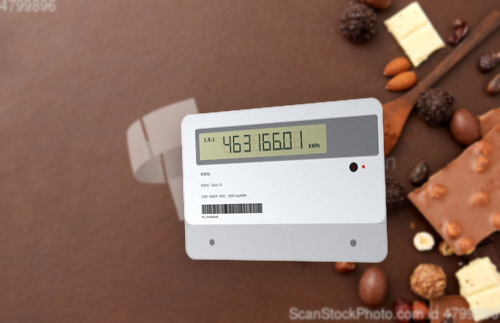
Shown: 463166.01; kWh
